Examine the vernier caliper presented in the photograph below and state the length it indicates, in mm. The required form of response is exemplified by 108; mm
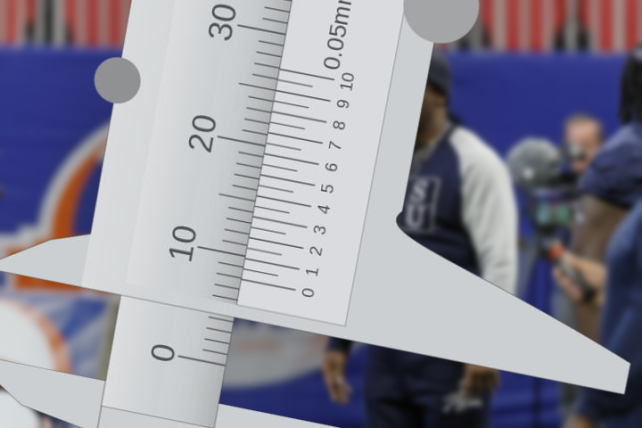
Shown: 7.9; mm
